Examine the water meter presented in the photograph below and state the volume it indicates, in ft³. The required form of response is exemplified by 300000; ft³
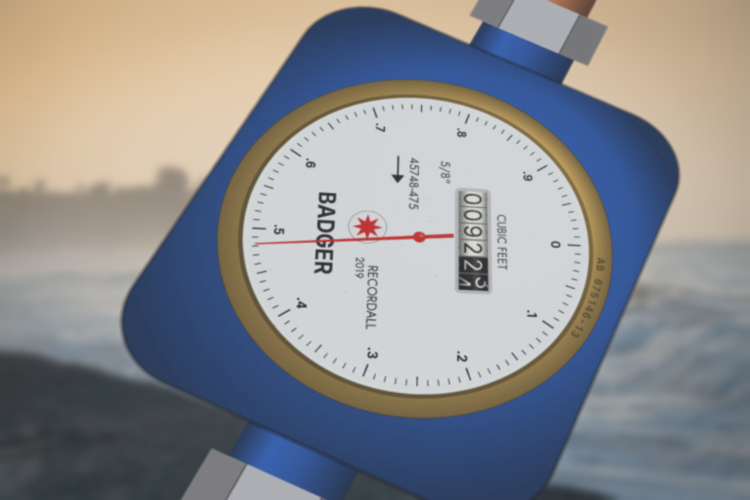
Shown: 9223.48; ft³
